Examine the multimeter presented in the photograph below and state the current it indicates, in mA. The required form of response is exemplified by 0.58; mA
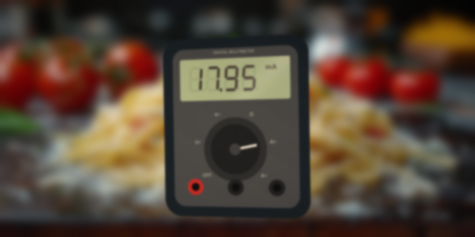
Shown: 17.95; mA
